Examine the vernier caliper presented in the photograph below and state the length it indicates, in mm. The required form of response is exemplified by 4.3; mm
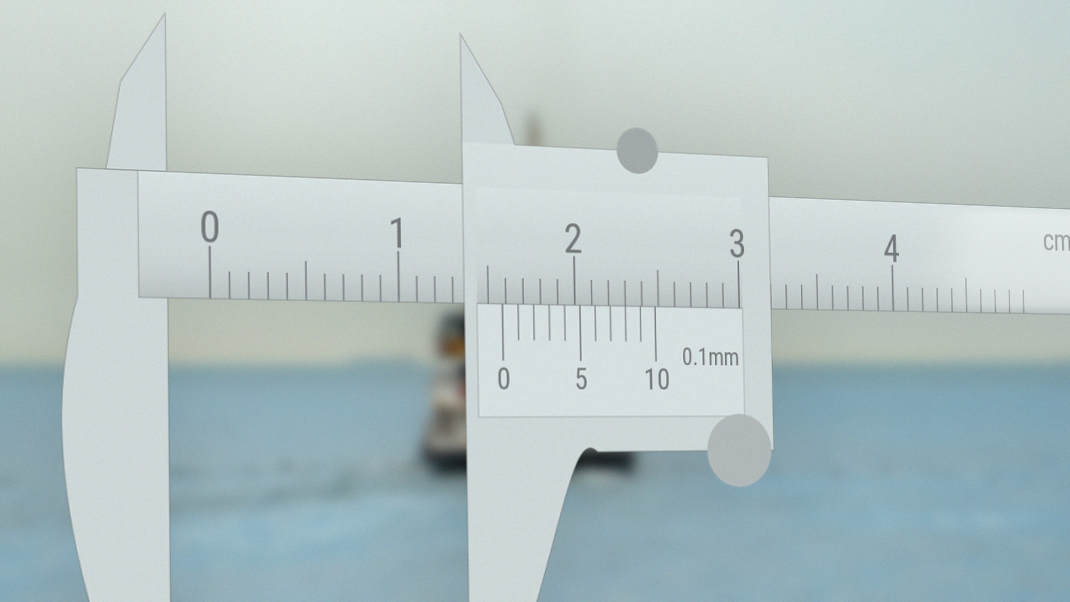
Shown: 15.8; mm
